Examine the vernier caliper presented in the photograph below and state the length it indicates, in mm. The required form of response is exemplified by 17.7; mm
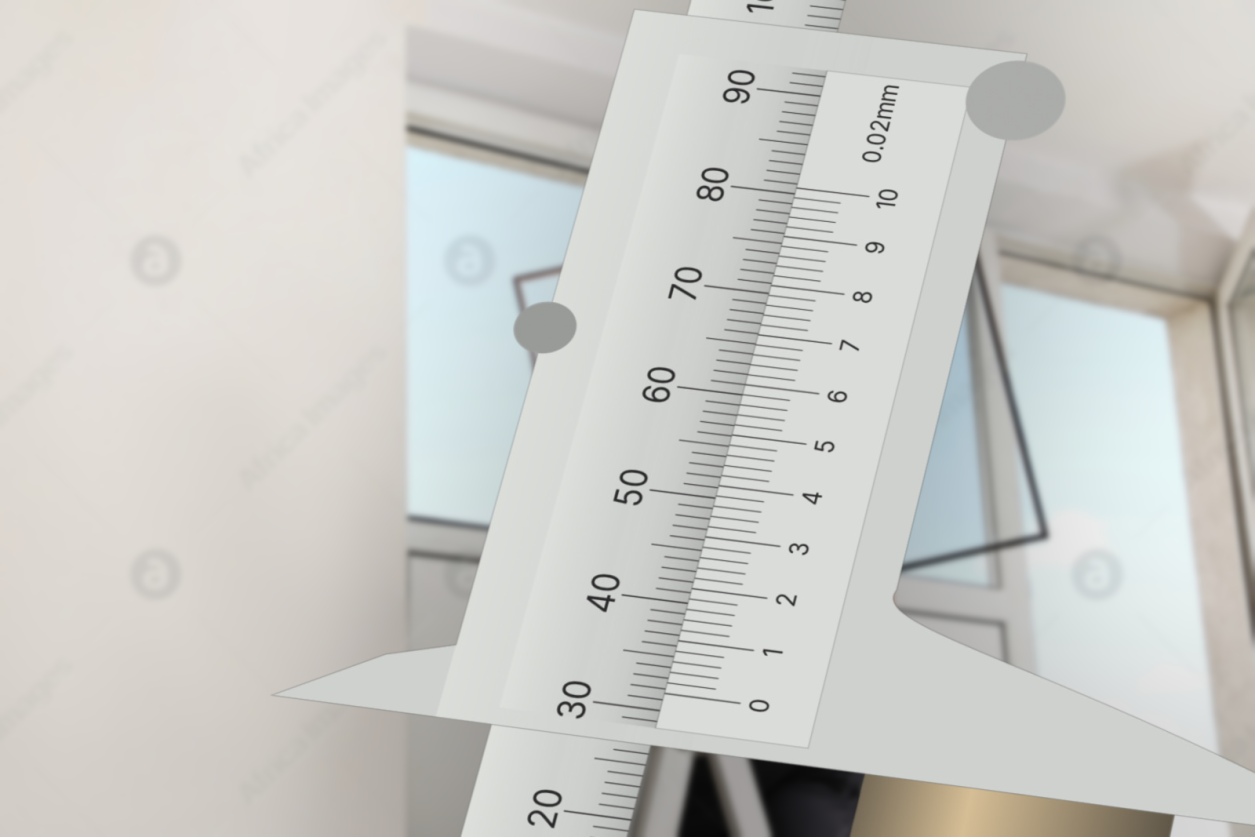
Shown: 31.6; mm
